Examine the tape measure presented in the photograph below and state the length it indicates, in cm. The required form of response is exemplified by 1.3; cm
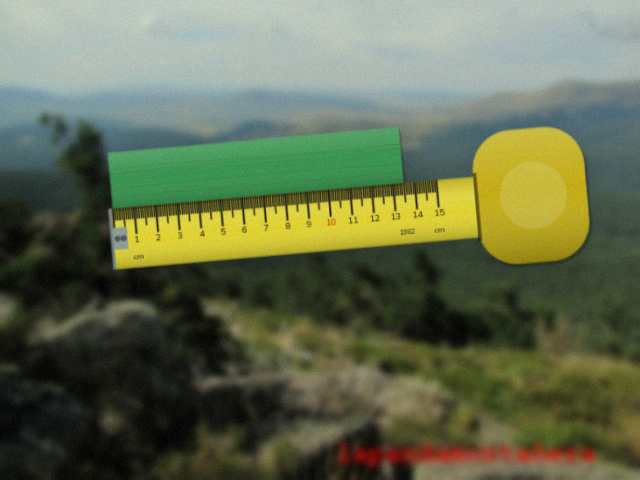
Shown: 13.5; cm
